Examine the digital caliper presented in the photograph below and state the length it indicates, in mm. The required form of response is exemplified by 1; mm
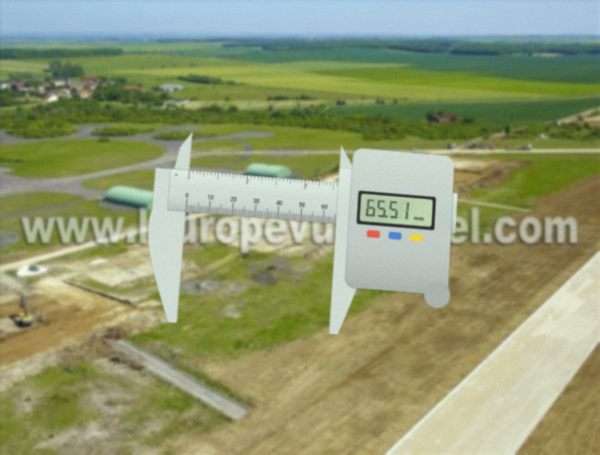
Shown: 65.51; mm
